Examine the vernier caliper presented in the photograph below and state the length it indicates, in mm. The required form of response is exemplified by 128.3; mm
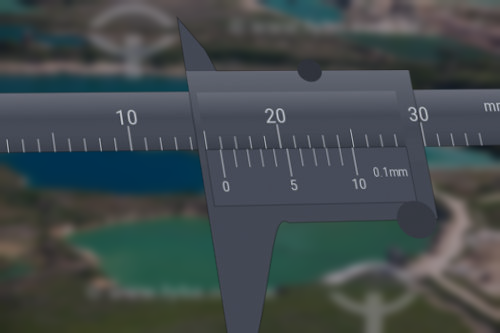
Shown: 15.9; mm
